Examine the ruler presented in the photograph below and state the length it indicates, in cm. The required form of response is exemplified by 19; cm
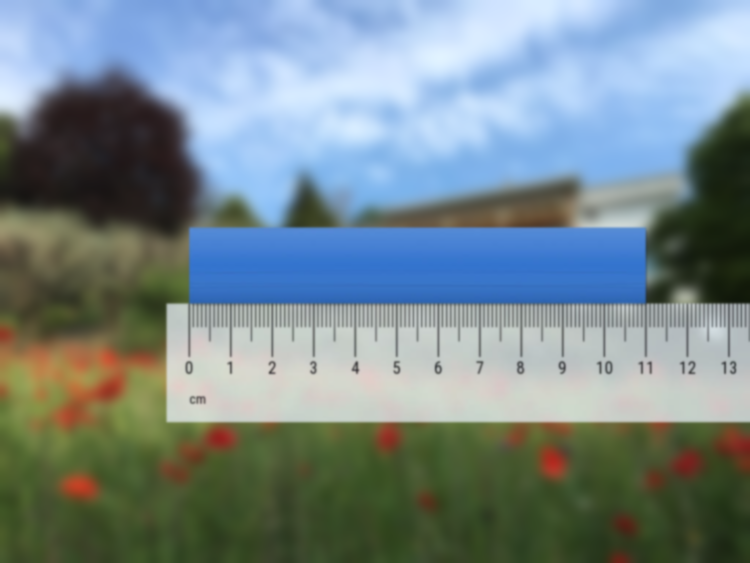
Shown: 11; cm
